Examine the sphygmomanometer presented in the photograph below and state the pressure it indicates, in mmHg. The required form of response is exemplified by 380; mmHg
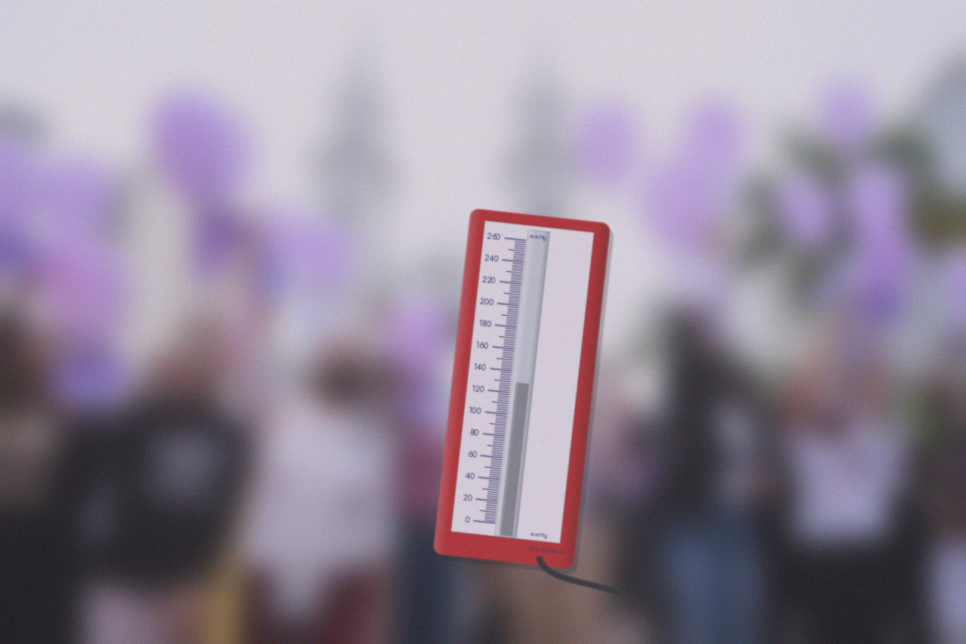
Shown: 130; mmHg
